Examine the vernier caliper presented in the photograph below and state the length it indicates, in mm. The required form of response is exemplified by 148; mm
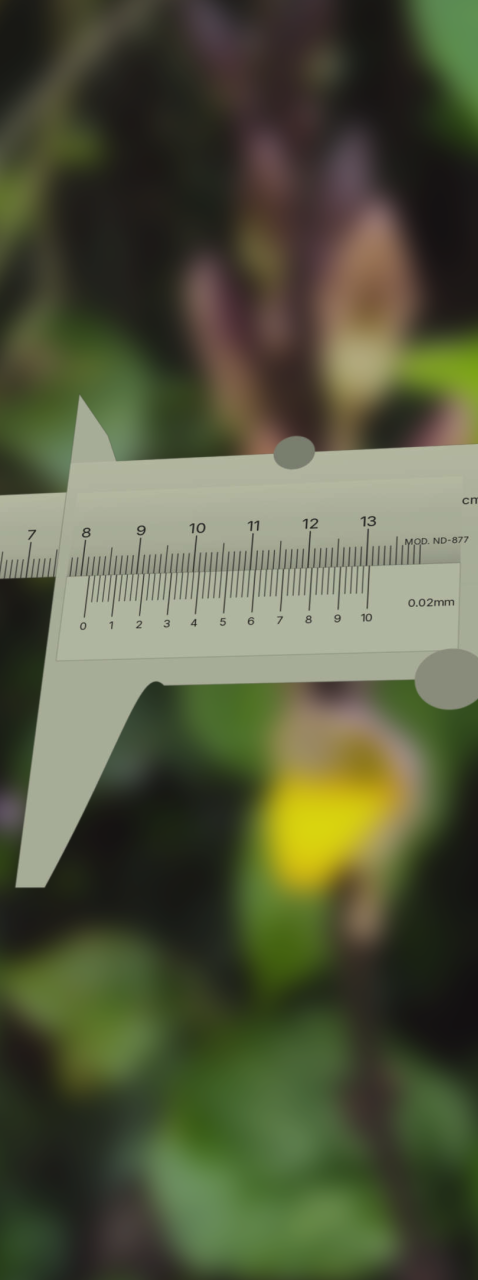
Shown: 81.5; mm
